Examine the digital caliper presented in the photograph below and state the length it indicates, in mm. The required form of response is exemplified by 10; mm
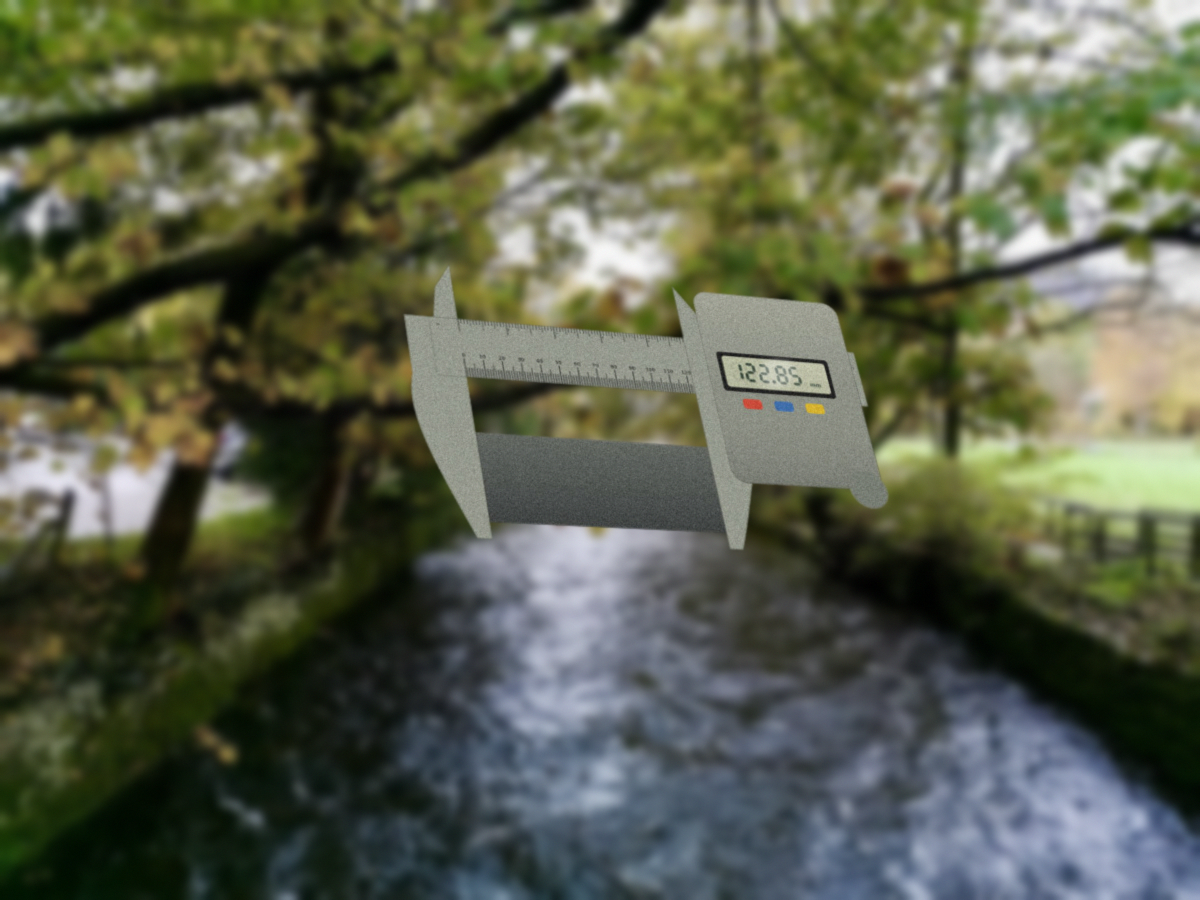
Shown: 122.85; mm
